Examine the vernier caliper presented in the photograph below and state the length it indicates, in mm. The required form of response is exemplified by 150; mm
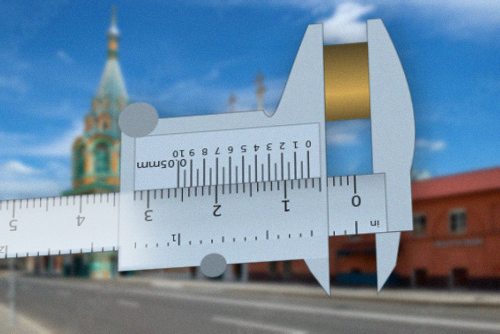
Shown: 6.6; mm
